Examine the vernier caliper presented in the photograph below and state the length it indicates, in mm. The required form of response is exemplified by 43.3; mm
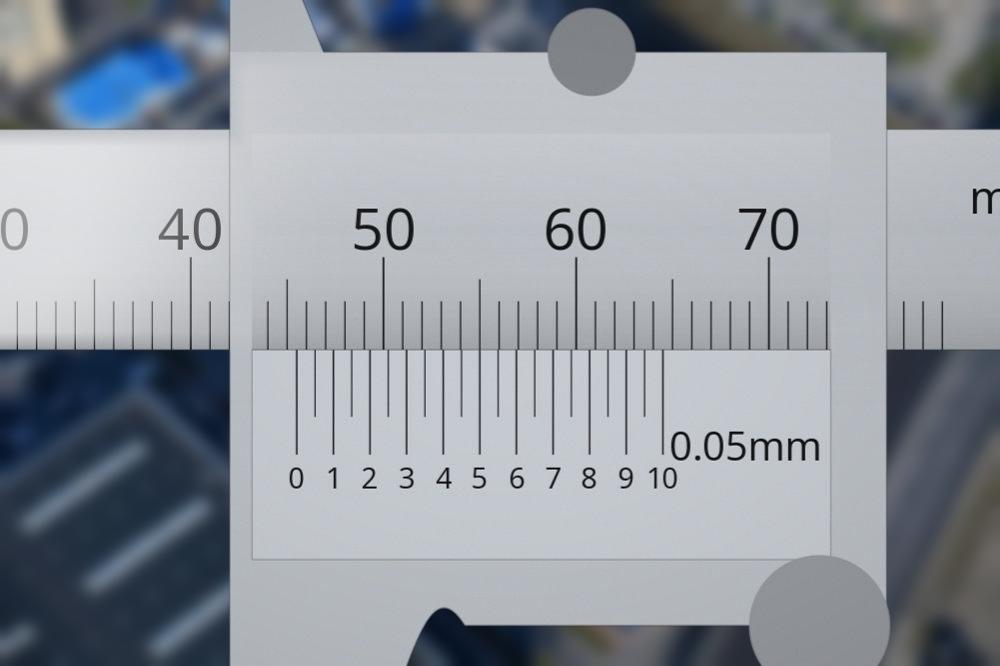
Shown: 45.5; mm
